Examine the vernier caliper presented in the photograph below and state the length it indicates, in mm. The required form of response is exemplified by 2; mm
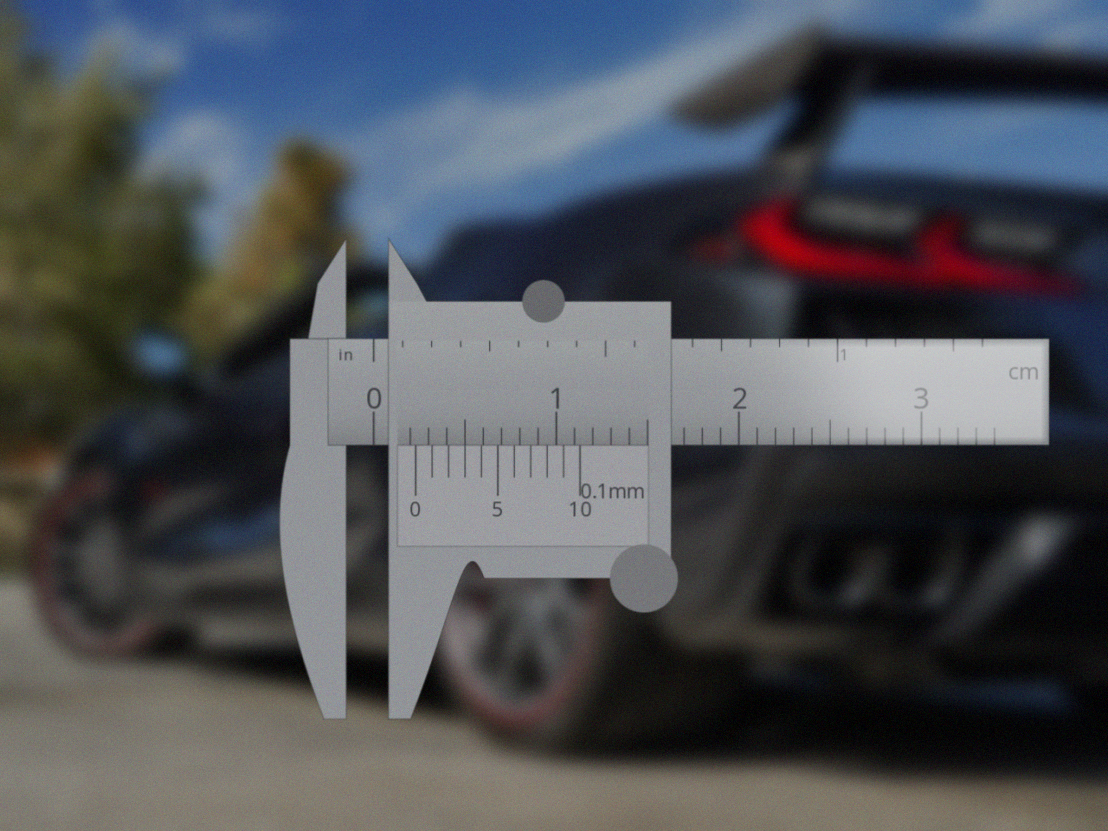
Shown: 2.3; mm
